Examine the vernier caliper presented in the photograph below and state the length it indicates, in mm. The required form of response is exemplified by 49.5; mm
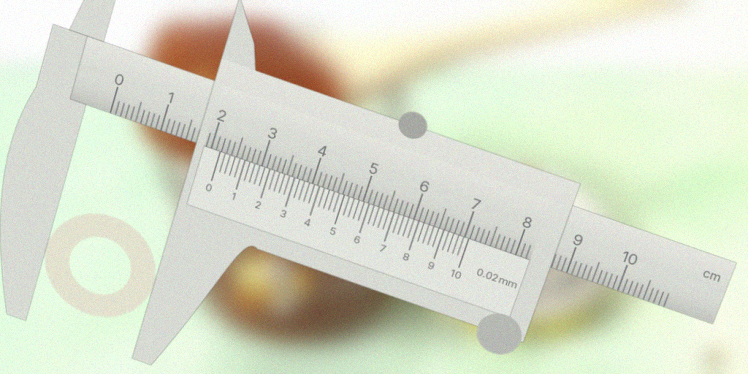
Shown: 21.8; mm
